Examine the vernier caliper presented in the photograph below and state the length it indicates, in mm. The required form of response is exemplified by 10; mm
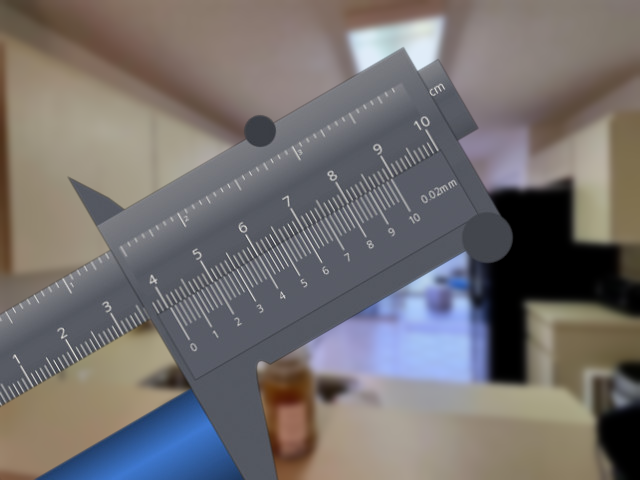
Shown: 40.5; mm
